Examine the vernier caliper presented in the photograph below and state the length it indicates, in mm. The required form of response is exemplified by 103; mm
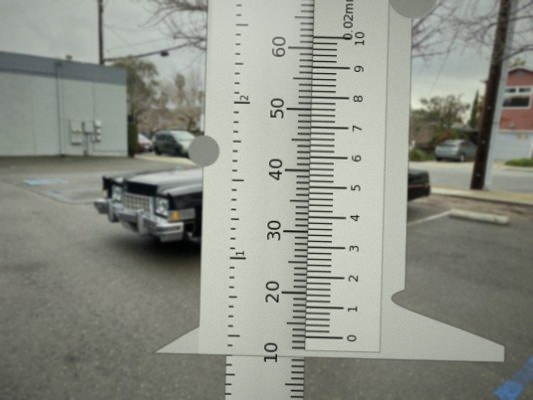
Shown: 12.8; mm
